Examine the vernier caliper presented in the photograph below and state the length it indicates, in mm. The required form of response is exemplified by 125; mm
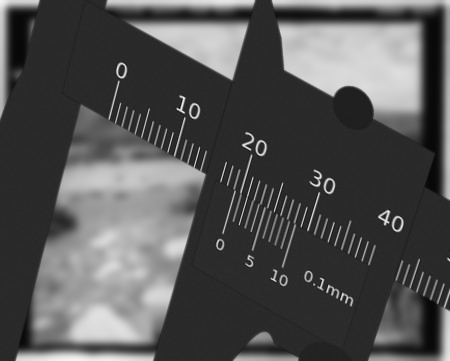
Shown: 19.2; mm
